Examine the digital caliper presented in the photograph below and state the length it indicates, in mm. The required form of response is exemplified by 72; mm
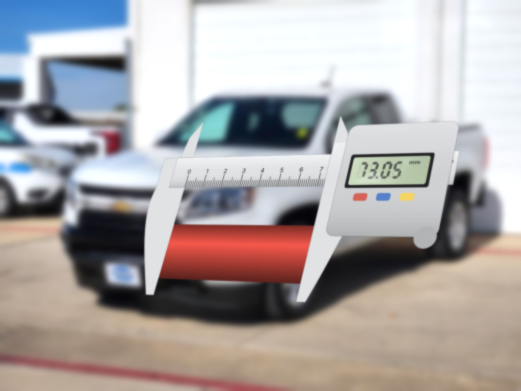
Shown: 73.05; mm
